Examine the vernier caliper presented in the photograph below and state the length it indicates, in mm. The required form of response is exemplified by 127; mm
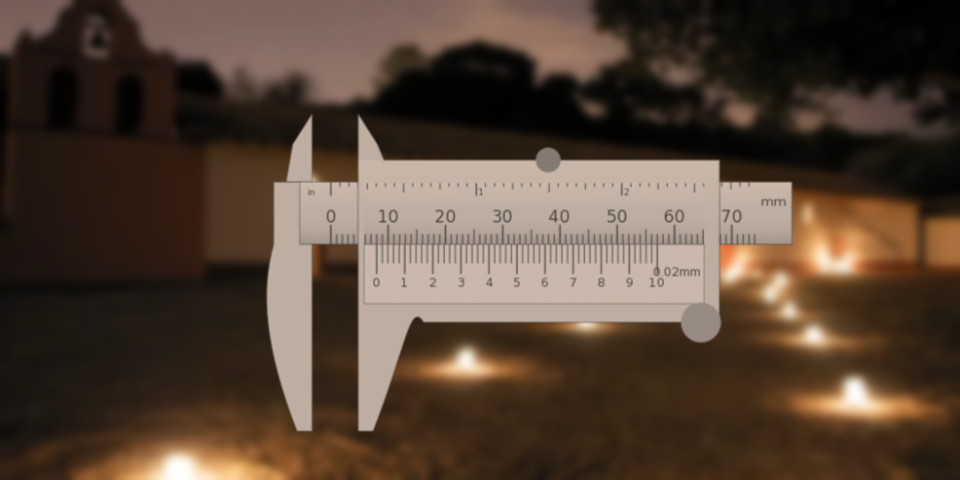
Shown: 8.0; mm
